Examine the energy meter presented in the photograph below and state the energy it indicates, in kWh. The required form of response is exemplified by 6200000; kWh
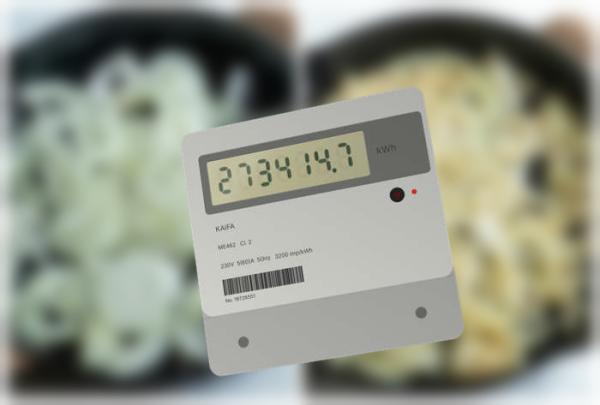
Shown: 273414.7; kWh
